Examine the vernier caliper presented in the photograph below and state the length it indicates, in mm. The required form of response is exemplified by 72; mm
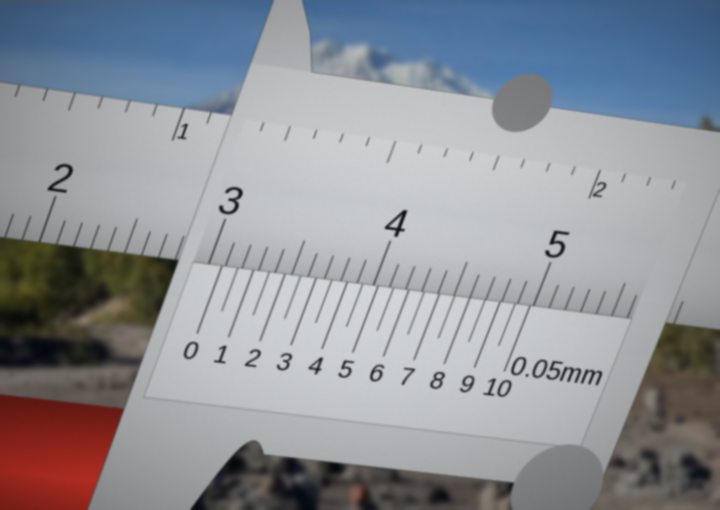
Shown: 30.8; mm
